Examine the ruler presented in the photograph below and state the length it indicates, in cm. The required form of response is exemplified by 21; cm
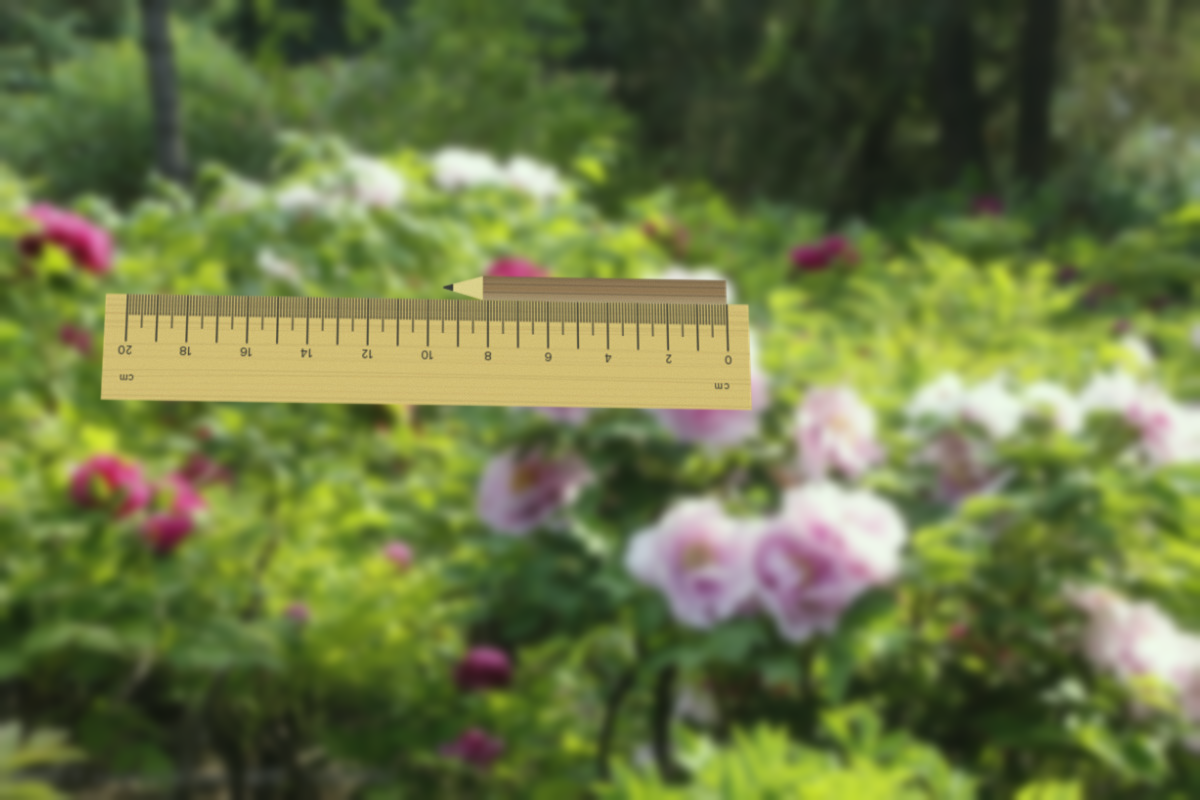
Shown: 9.5; cm
